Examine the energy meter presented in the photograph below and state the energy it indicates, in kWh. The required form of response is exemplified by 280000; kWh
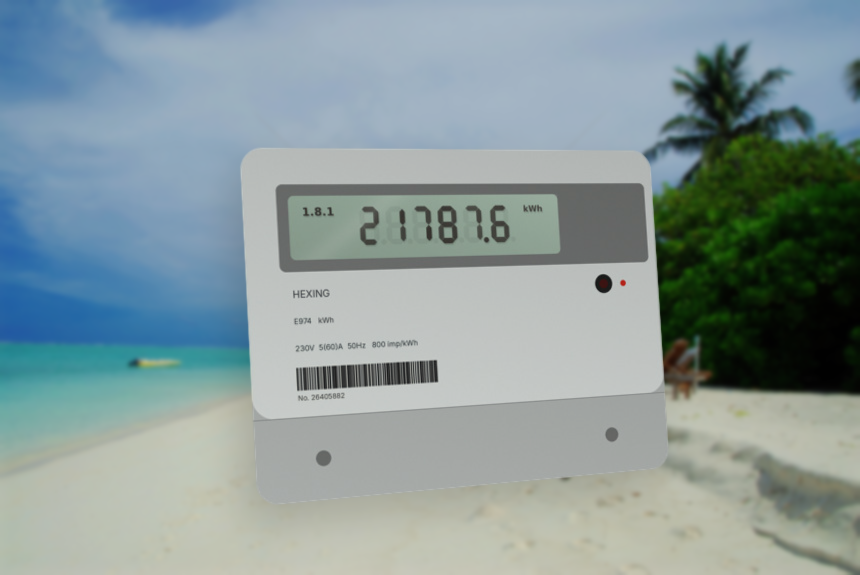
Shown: 21787.6; kWh
